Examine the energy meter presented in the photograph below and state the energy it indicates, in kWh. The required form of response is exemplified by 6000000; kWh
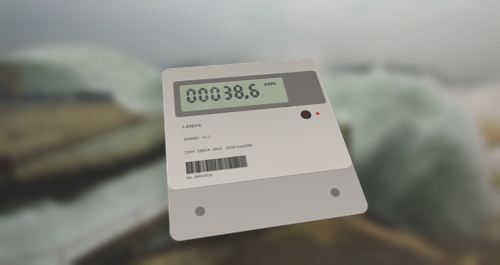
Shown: 38.6; kWh
